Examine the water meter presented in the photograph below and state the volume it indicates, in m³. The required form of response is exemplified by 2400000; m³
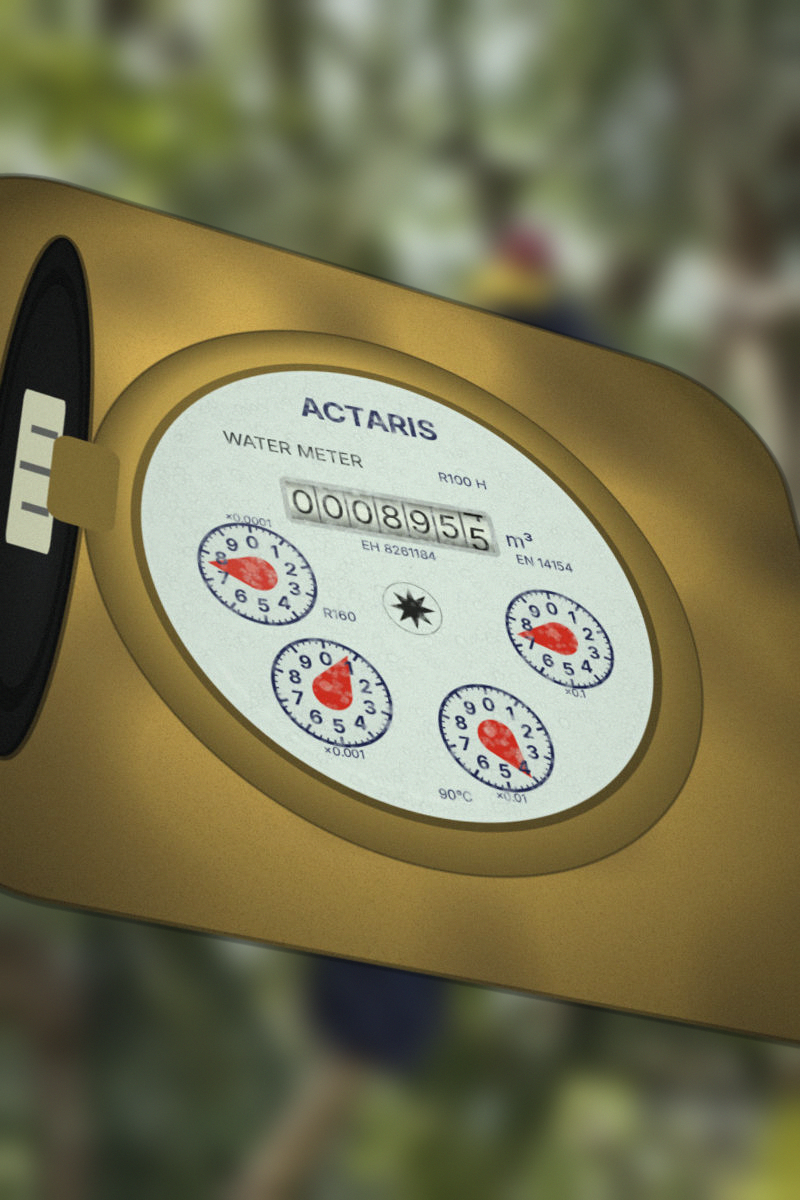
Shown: 8954.7407; m³
